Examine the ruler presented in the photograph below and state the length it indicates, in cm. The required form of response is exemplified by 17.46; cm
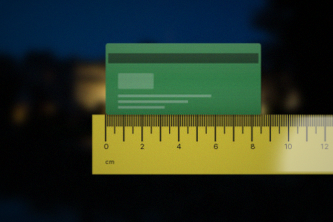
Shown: 8.5; cm
